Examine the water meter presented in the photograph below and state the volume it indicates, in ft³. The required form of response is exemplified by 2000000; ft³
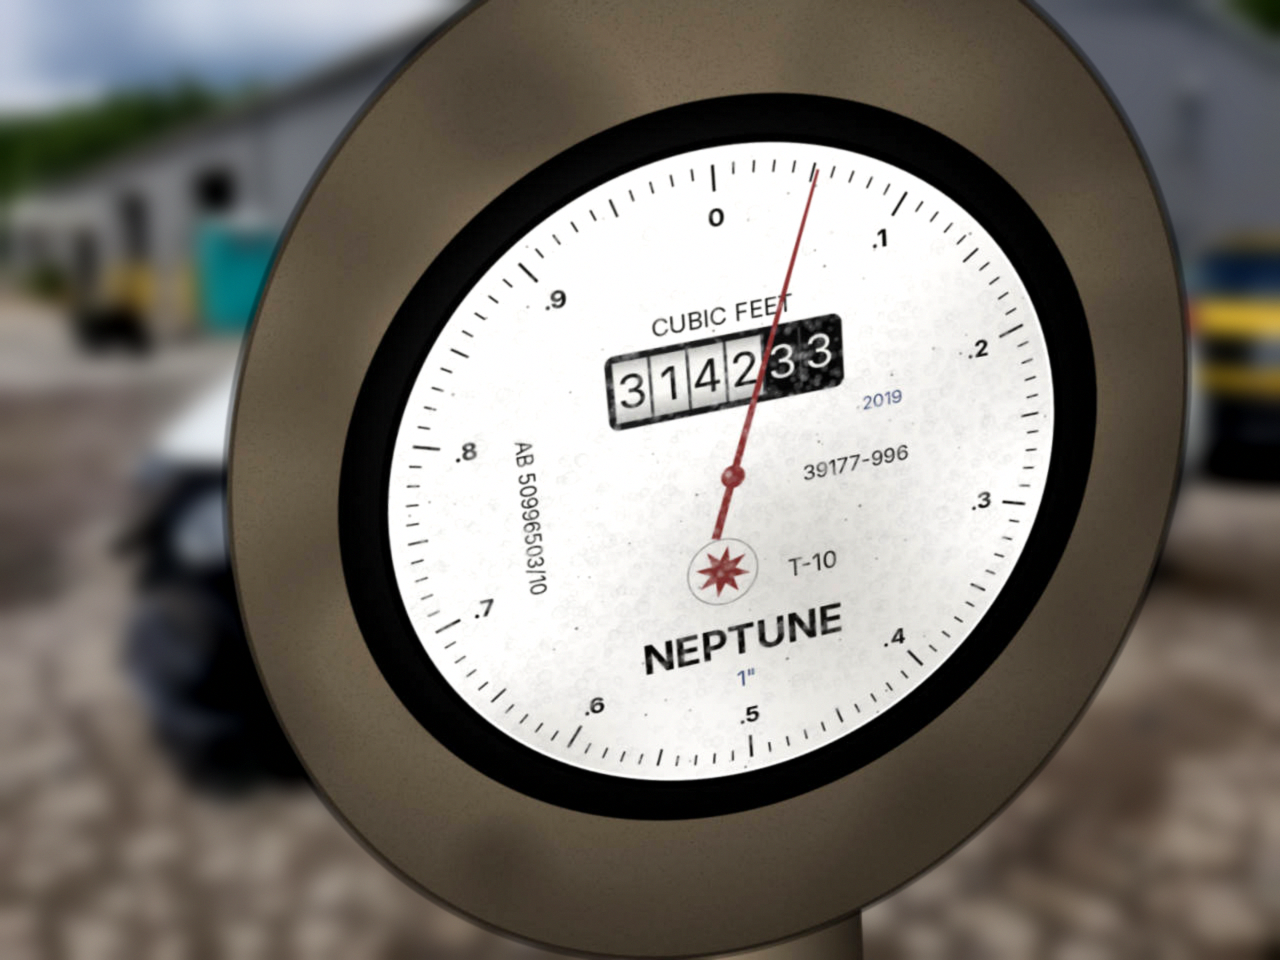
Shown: 314233.05; ft³
